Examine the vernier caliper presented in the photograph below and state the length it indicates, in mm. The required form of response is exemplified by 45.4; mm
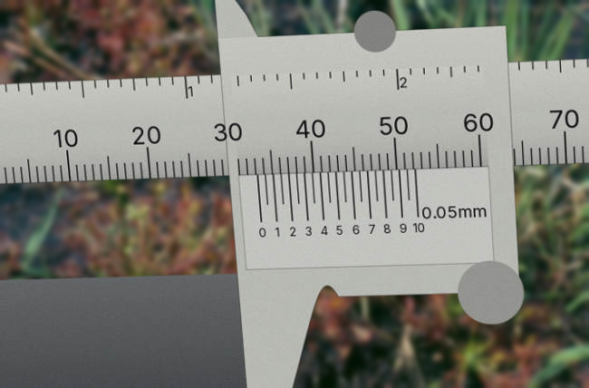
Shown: 33.2; mm
